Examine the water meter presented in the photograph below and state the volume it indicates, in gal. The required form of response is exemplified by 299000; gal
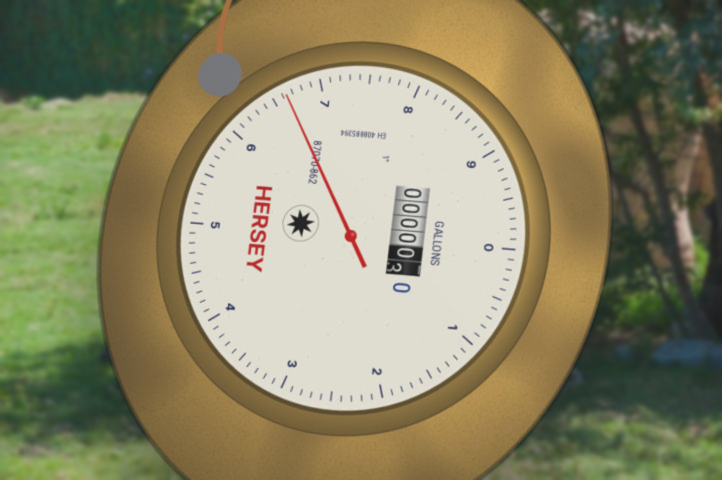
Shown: 26.6; gal
